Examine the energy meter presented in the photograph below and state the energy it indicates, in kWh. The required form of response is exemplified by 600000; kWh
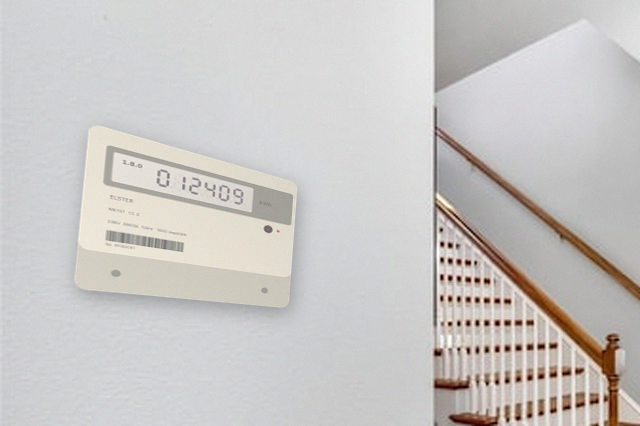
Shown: 12409; kWh
